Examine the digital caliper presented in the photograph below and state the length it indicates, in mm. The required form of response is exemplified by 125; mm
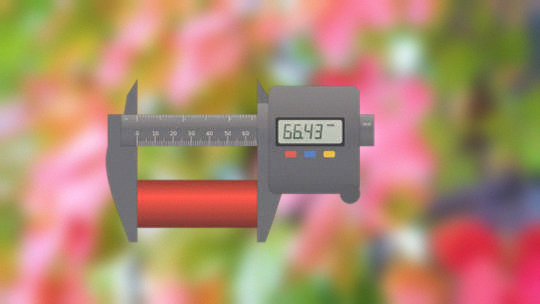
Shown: 66.43; mm
